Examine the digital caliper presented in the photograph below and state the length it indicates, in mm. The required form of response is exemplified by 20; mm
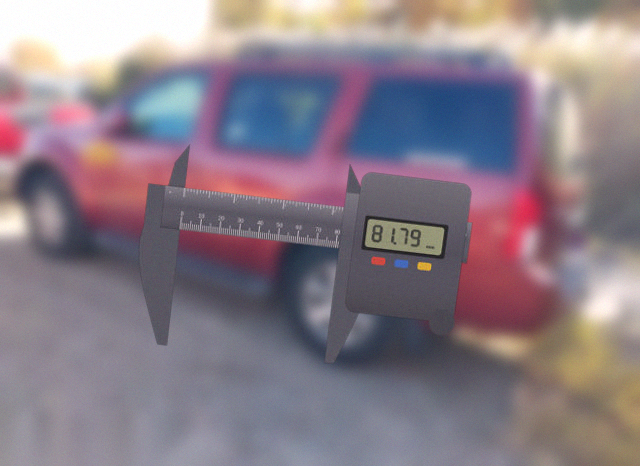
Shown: 81.79; mm
